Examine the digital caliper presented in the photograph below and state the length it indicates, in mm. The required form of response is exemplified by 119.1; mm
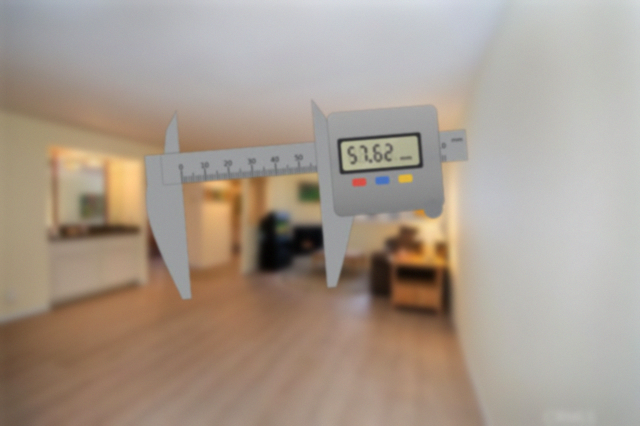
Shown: 57.62; mm
